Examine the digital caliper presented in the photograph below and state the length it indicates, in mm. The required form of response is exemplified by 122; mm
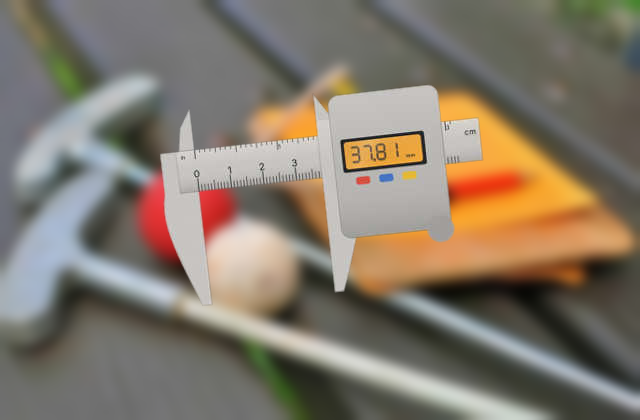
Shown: 37.81; mm
